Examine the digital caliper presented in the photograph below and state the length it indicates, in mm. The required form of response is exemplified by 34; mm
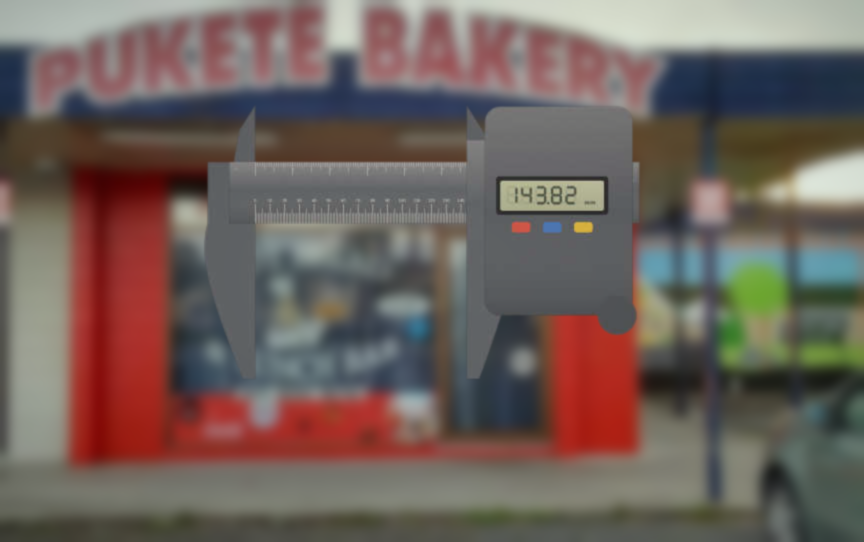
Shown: 143.82; mm
